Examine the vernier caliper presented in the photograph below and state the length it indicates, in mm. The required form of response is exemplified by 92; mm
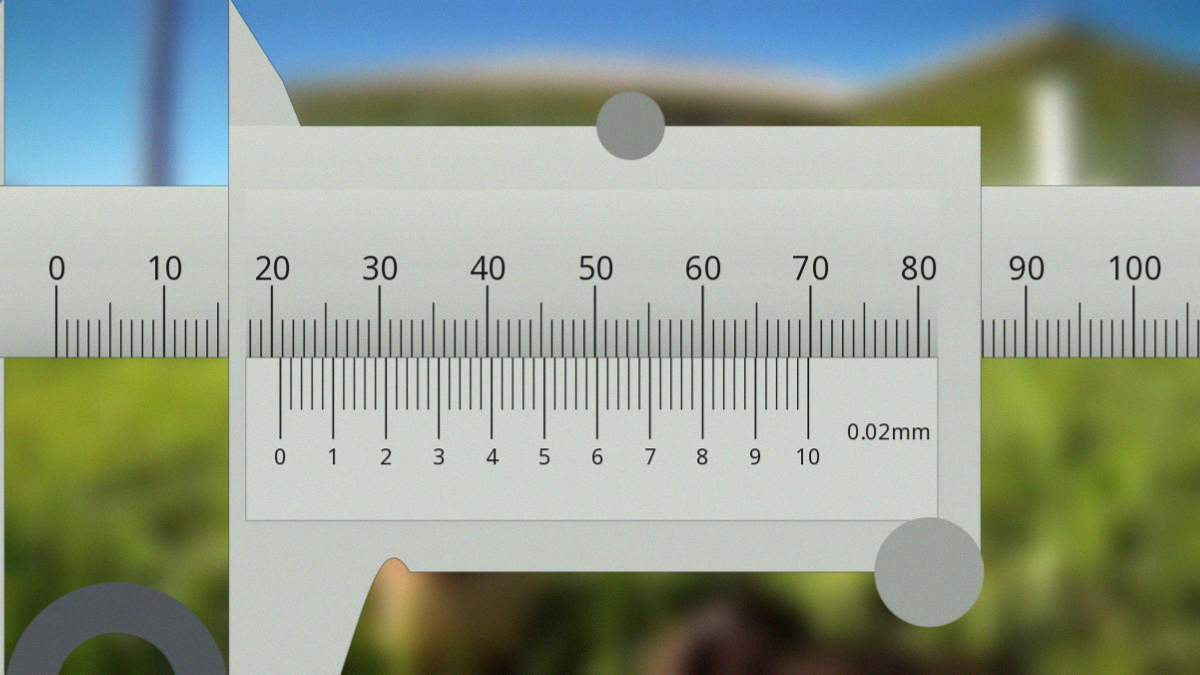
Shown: 20.8; mm
